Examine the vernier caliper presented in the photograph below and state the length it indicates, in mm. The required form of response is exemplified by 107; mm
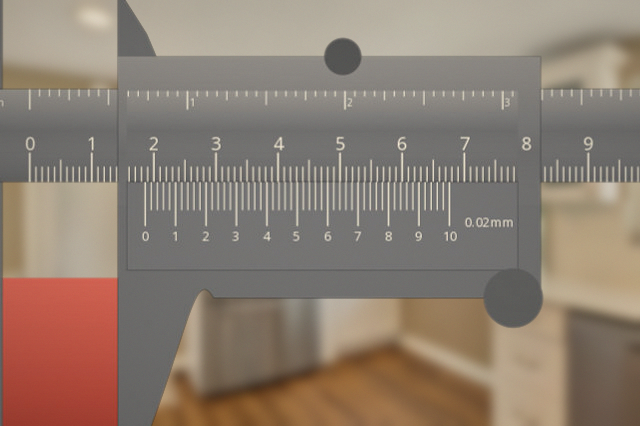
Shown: 18.6; mm
